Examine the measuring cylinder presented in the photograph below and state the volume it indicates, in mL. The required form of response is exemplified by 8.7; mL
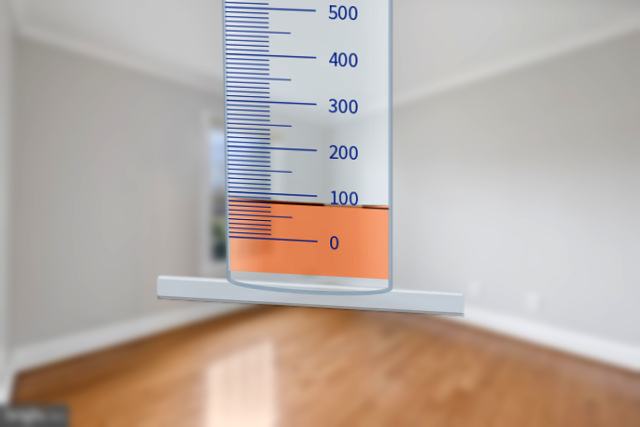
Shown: 80; mL
